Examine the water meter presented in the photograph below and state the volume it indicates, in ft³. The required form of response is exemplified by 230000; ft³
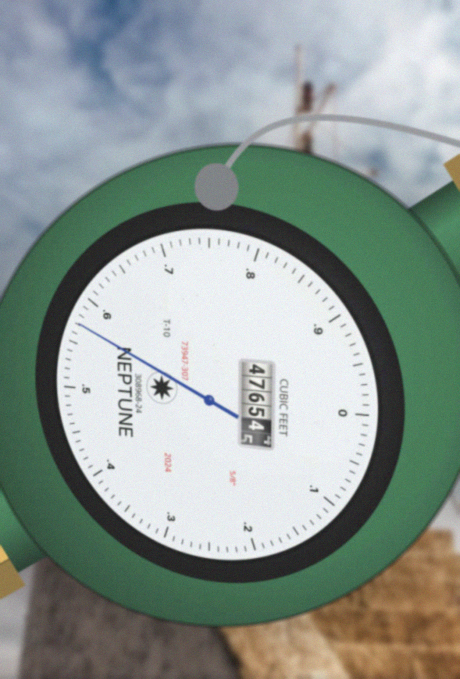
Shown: 476544.57; ft³
